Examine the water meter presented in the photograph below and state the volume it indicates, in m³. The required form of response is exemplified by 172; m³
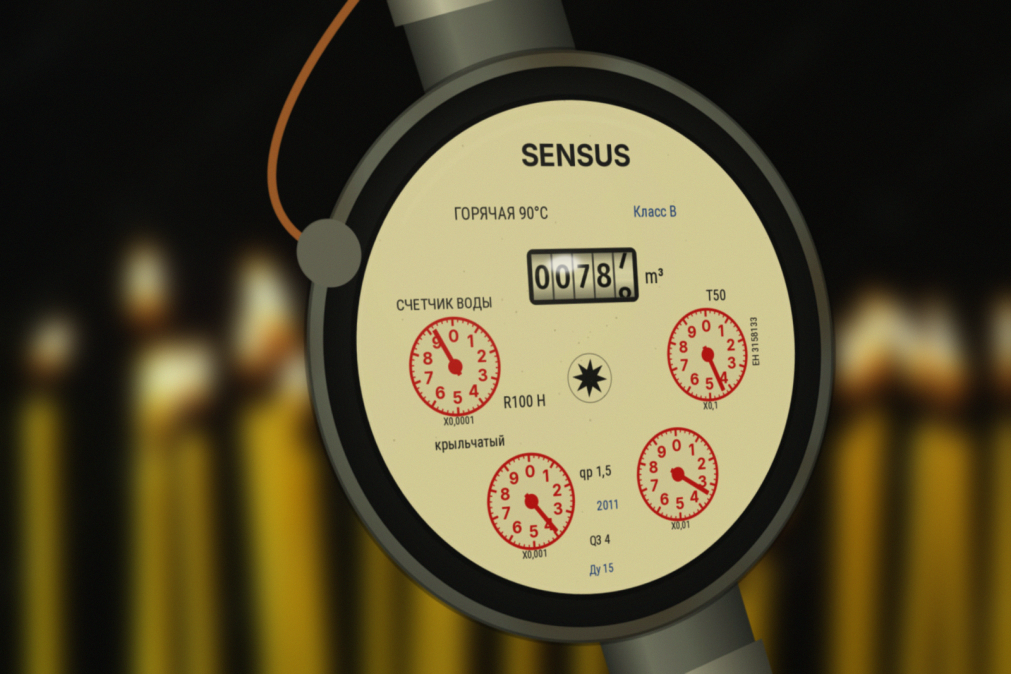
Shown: 787.4339; m³
